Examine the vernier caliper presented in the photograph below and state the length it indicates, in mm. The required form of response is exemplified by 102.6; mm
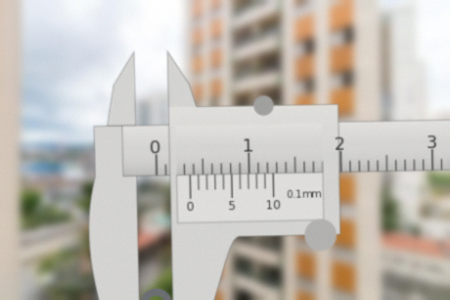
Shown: 3.6; mm
